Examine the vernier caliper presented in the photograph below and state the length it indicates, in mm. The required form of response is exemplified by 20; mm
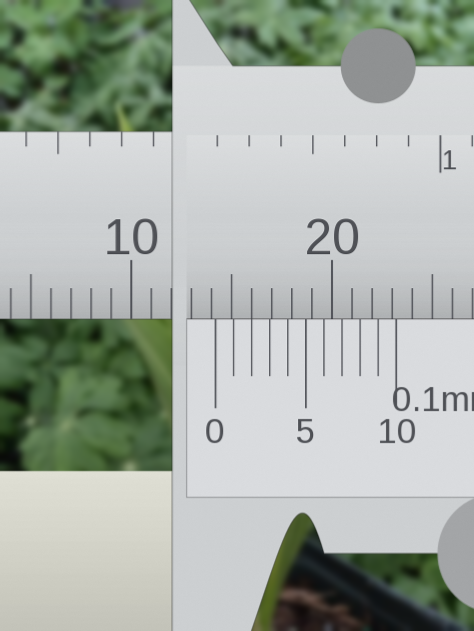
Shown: 14.2; mm
